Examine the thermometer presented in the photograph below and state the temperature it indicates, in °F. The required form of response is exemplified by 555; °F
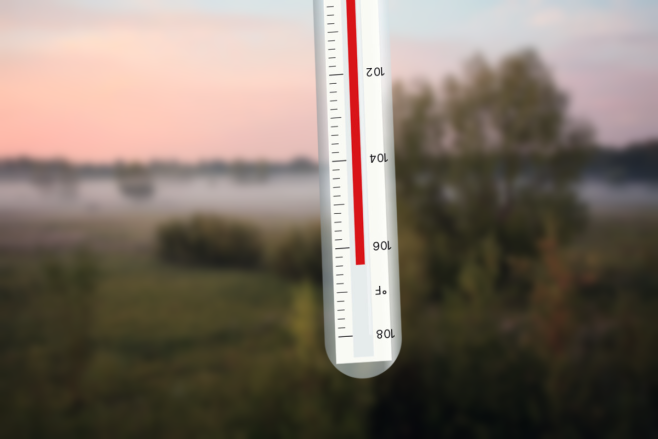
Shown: 106.4; °F
